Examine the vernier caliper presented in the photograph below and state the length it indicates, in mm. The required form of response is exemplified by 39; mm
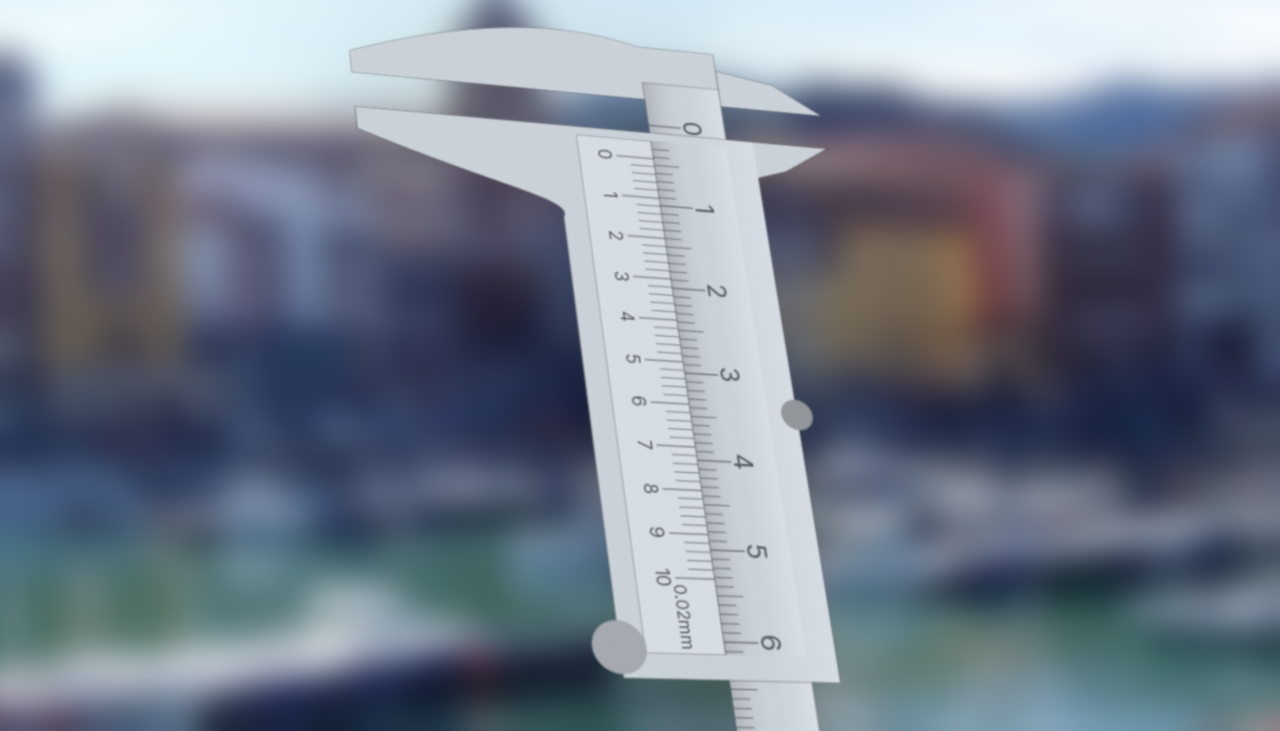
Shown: 4.2; mm
